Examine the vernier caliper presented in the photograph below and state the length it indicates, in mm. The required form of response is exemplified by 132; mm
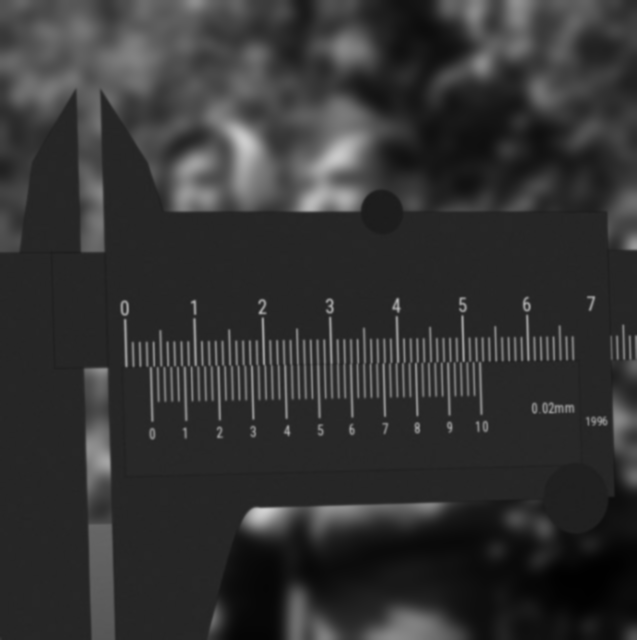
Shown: 3.5; mm
